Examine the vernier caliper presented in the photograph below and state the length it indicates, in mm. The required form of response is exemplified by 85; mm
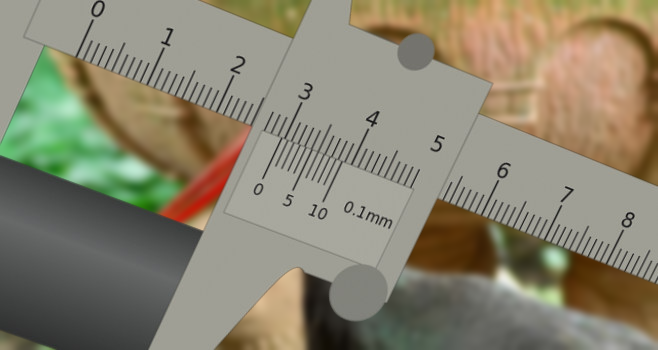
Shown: 29.6; mm
